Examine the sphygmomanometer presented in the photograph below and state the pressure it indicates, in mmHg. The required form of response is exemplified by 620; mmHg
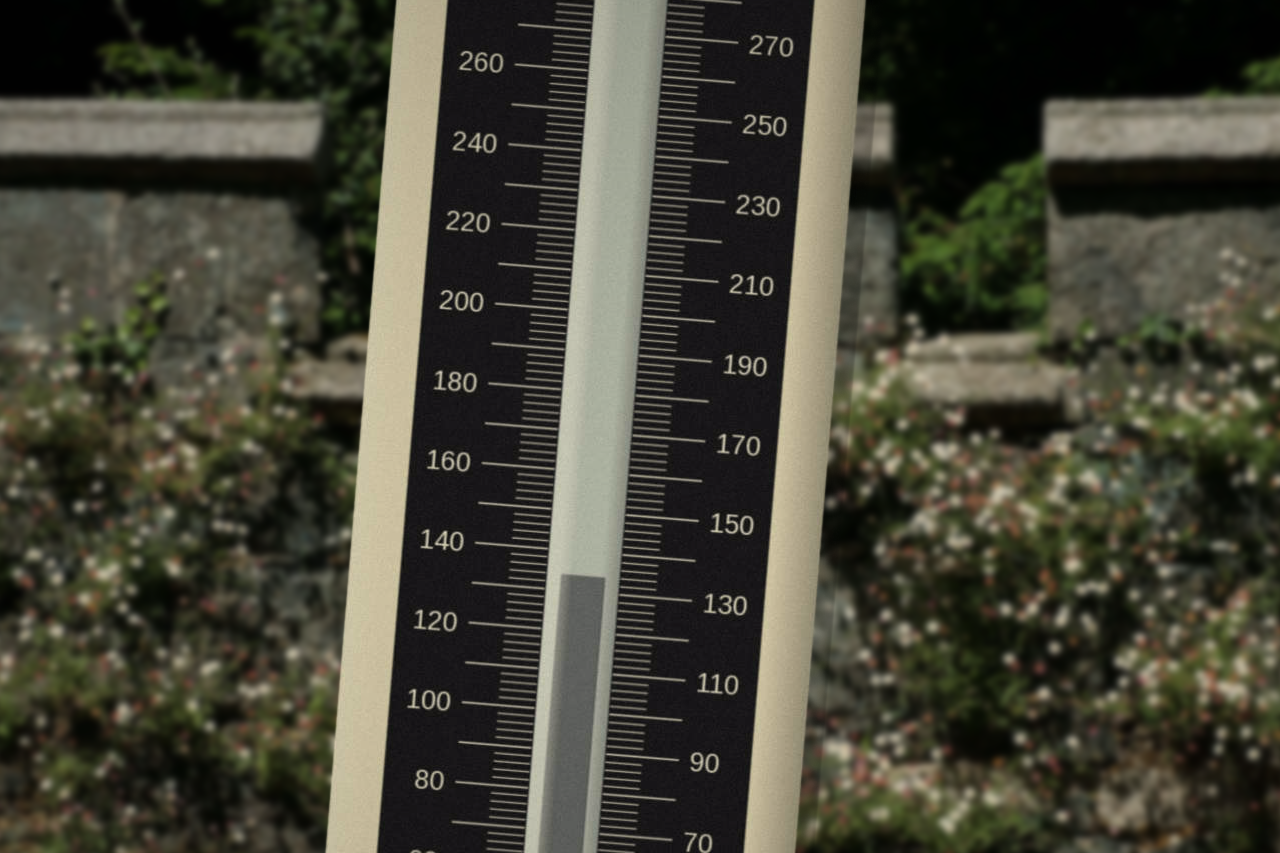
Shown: 134; mmHg
